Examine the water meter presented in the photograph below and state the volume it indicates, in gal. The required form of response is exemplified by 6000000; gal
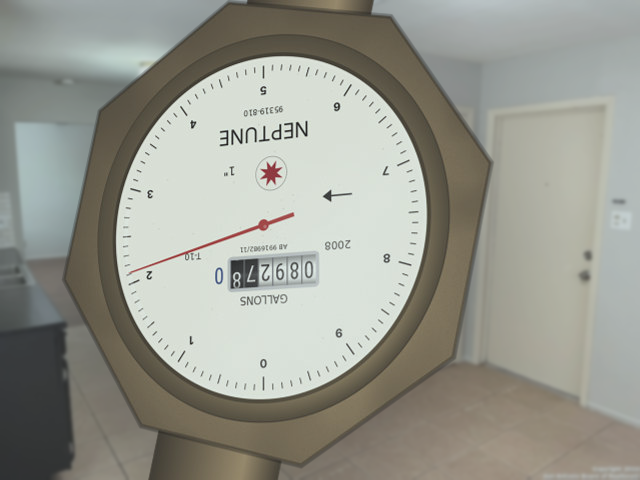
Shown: 892782.1; gal
